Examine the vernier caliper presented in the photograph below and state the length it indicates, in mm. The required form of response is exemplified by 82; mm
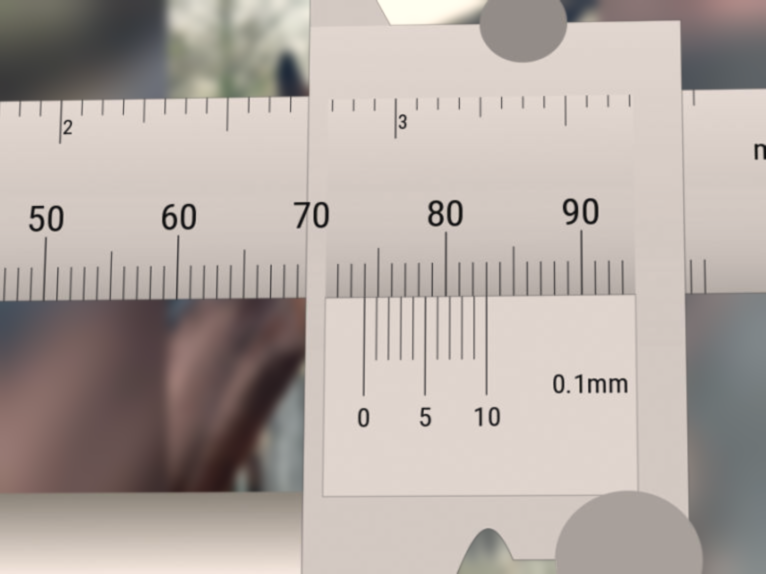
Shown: 74.0; mm
